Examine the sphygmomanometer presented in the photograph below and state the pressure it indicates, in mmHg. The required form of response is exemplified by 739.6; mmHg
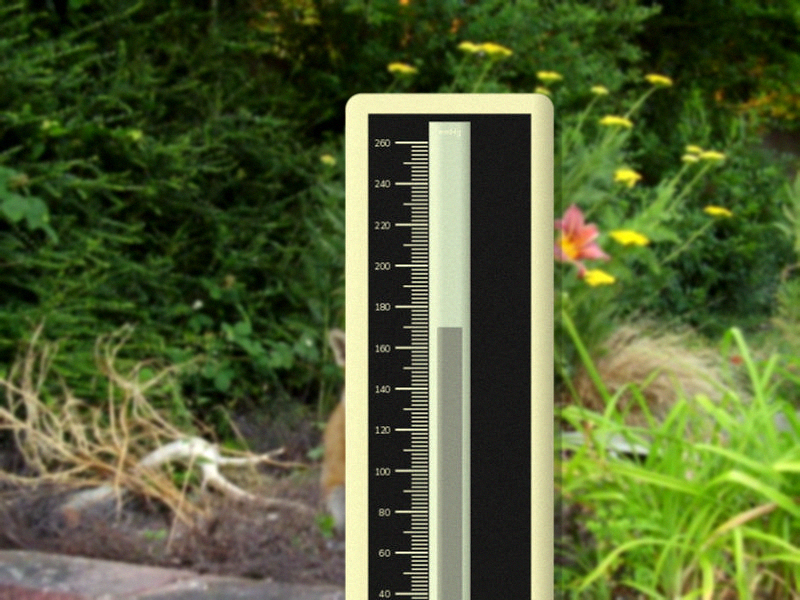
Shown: 170; mmHg
